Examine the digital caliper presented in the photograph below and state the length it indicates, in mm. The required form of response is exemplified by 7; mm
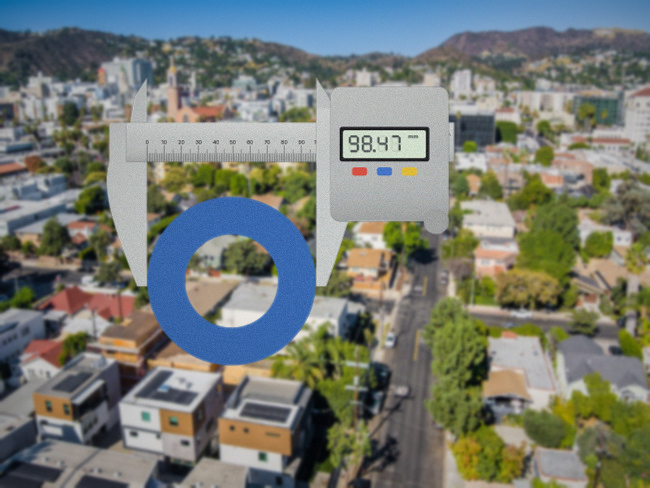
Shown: 98.47; mm
